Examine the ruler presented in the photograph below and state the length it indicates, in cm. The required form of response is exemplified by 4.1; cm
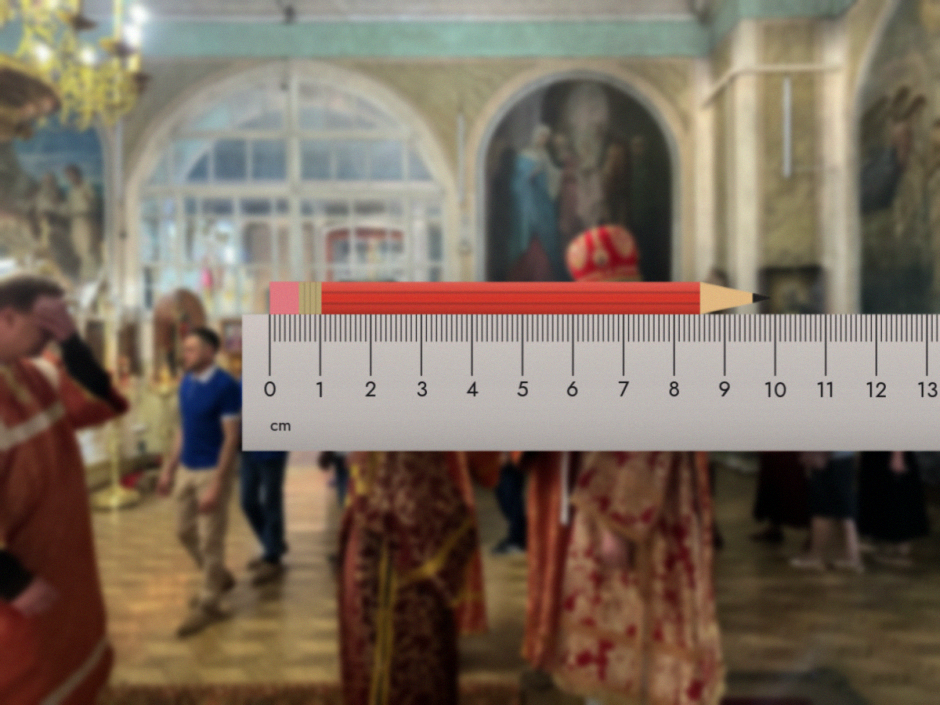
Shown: 9.9; cm
